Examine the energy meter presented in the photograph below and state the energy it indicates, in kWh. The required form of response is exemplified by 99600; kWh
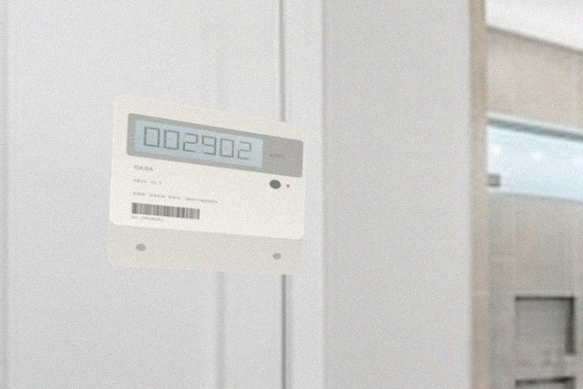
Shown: 2902; kWh
